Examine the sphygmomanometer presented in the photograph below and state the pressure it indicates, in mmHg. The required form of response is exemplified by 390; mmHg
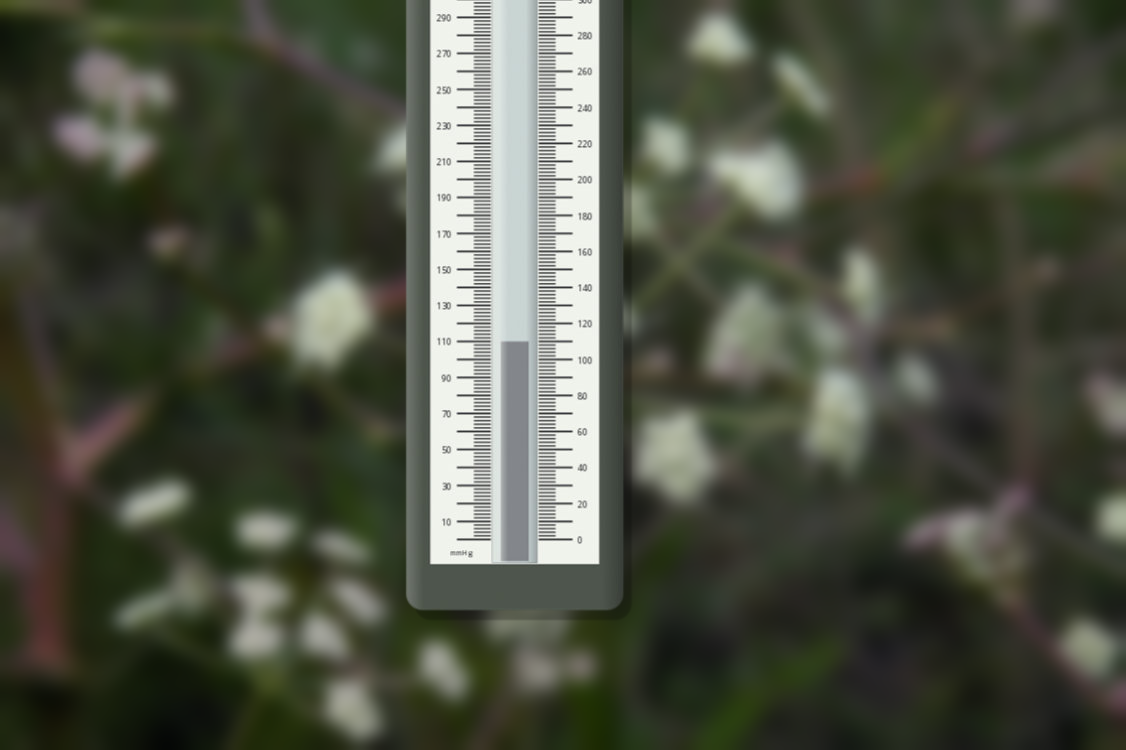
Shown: 110; mmHg
